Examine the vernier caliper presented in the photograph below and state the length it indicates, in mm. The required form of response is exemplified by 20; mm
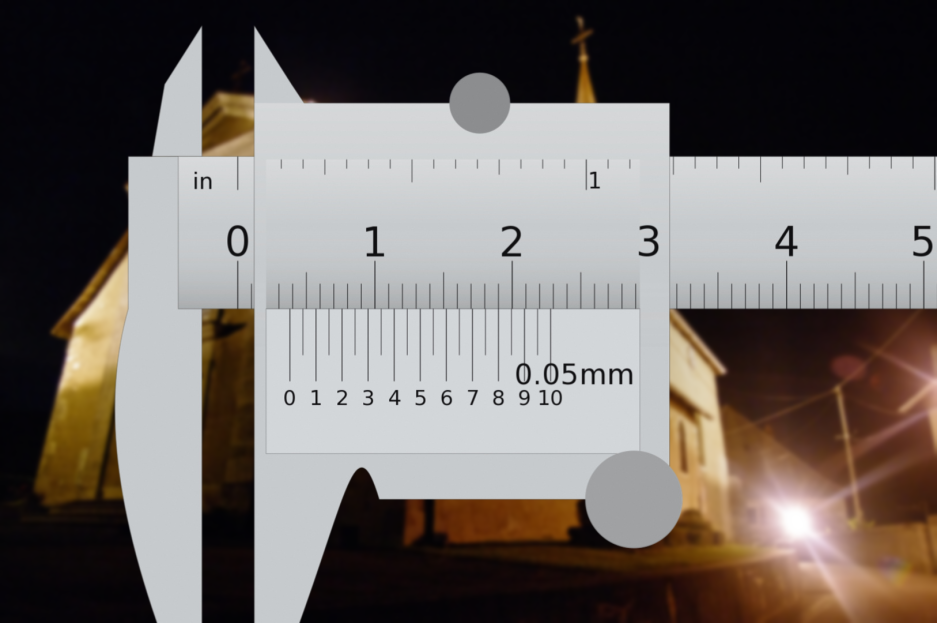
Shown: 3.8; mm
